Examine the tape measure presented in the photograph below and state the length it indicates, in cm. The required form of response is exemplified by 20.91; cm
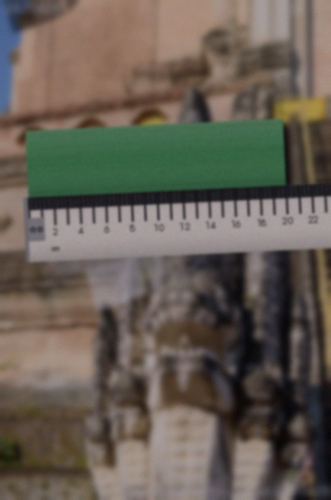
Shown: 20; cm
